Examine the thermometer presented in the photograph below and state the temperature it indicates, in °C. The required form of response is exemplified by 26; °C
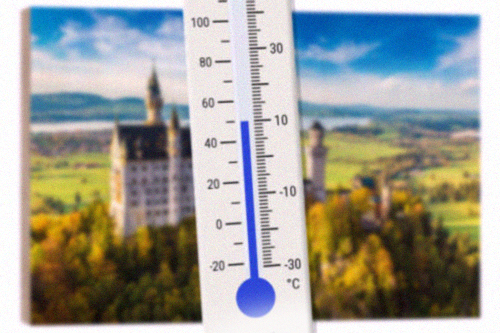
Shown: 10; °C
